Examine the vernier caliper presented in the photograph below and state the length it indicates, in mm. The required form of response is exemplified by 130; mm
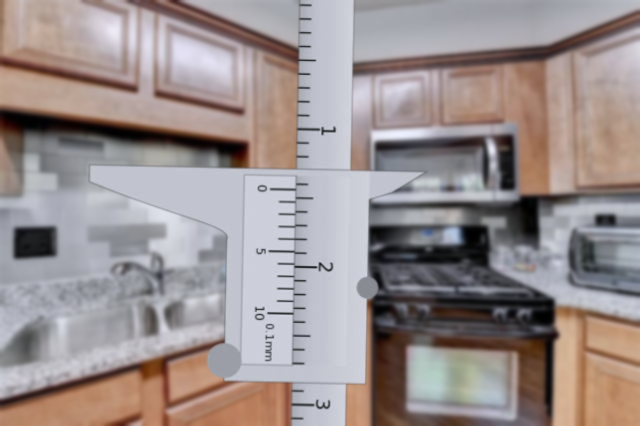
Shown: 14.4; mm
